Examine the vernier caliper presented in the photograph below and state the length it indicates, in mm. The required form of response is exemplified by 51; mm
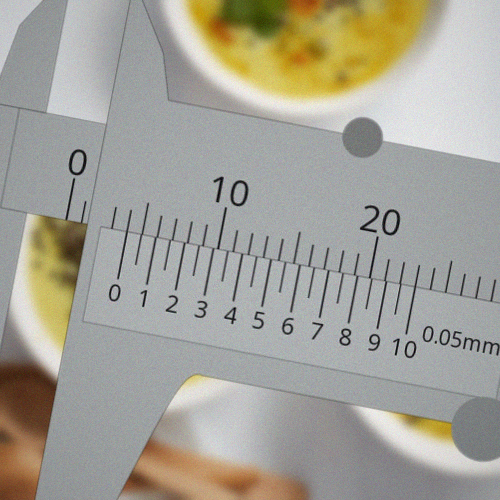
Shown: 4.0; mm
